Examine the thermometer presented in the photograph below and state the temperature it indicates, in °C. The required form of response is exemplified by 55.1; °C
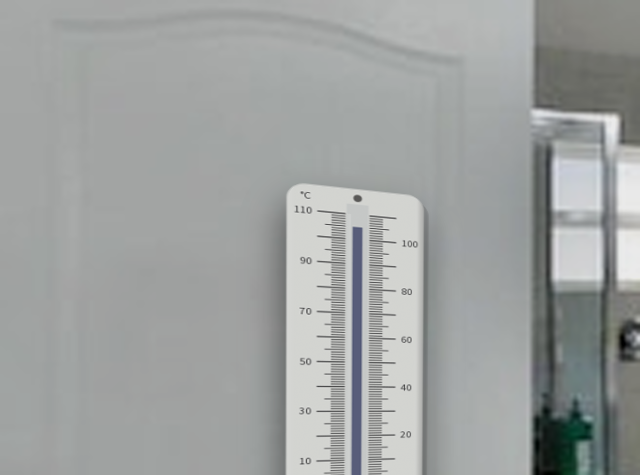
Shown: 105; °C
